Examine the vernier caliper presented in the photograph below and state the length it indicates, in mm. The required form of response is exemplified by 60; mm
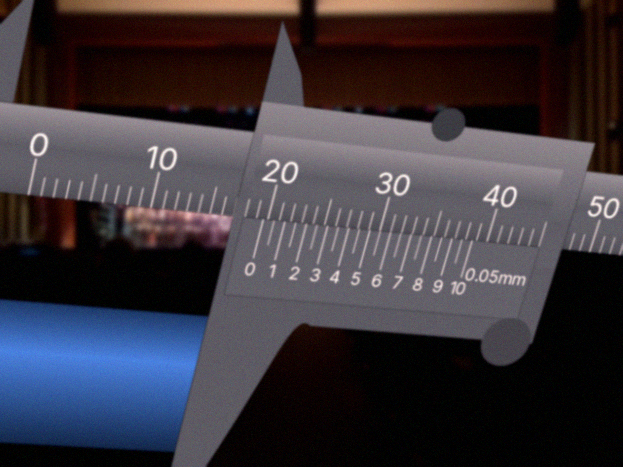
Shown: 19.6; mm
